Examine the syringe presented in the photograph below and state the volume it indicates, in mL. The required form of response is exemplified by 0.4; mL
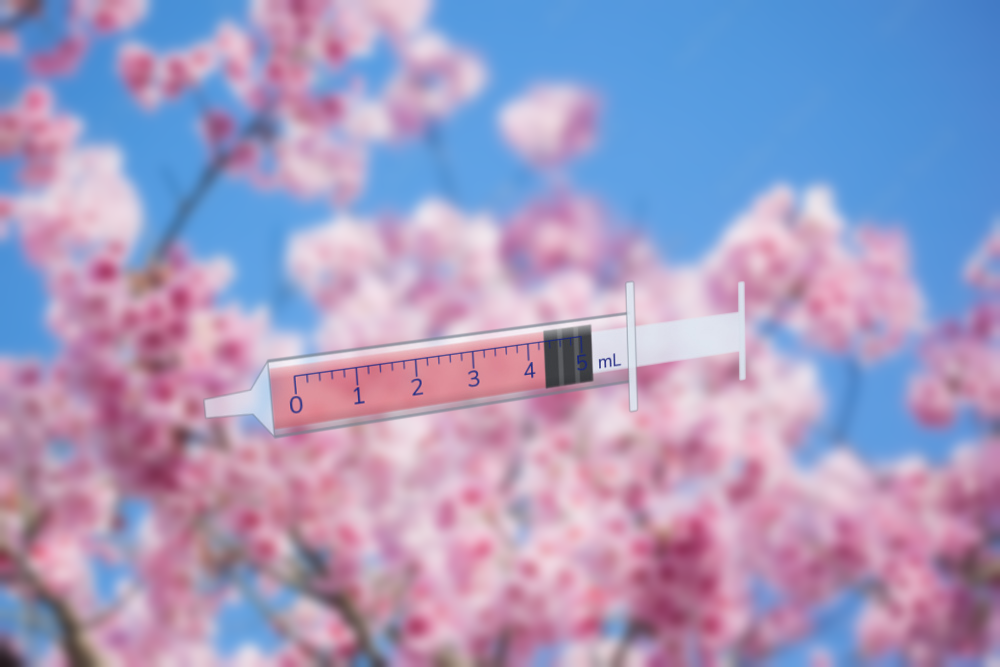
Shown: 4.3; mL
